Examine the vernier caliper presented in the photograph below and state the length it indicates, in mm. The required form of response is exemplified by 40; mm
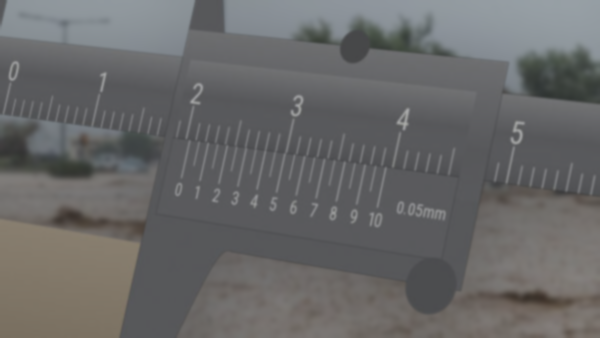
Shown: 20.4; mm
